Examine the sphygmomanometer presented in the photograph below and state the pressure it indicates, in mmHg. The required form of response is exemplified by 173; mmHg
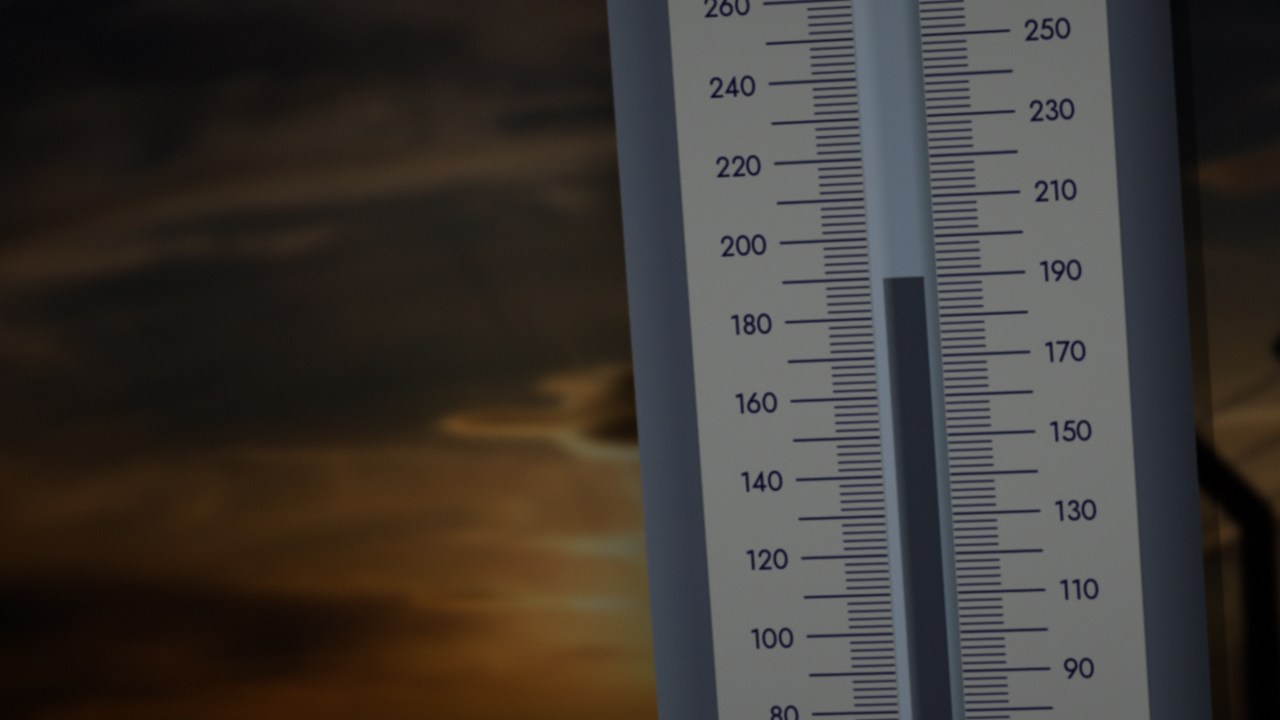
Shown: 190; mmHg
